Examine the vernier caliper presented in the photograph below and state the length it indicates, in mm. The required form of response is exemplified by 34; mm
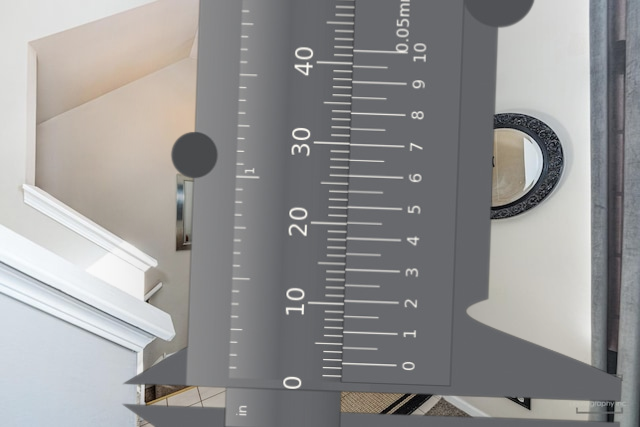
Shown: 2.6; mm
